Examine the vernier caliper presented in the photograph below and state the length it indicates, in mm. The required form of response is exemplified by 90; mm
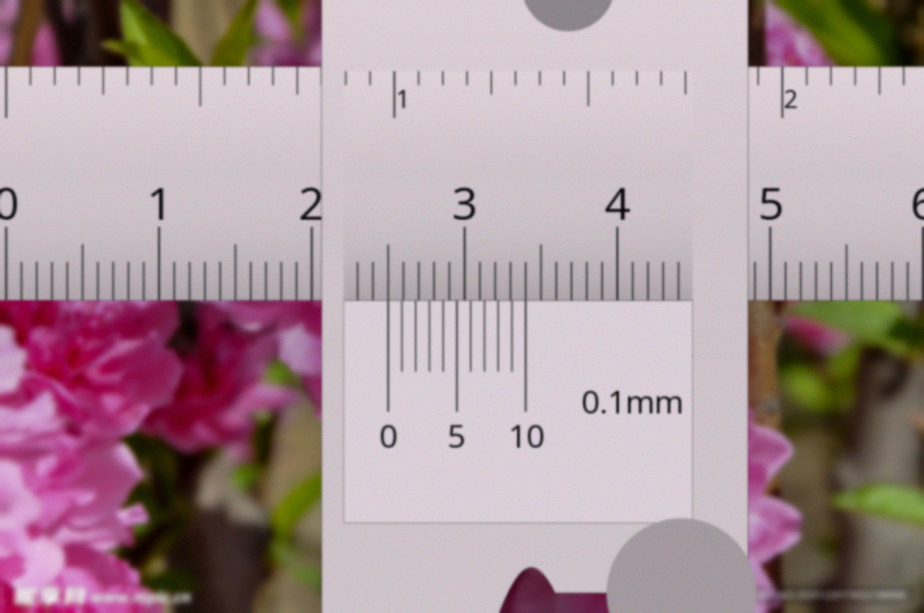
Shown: 25.0; mm
